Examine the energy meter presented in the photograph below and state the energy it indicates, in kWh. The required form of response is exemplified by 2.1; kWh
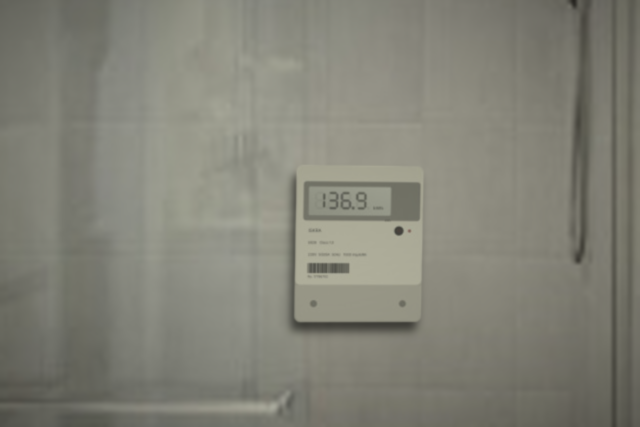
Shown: 136.9; kWh
